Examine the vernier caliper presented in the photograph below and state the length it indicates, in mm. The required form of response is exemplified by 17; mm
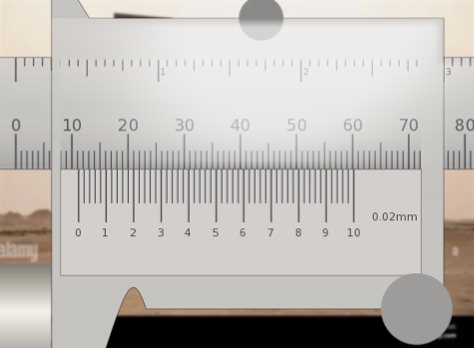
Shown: 11.2; mm
